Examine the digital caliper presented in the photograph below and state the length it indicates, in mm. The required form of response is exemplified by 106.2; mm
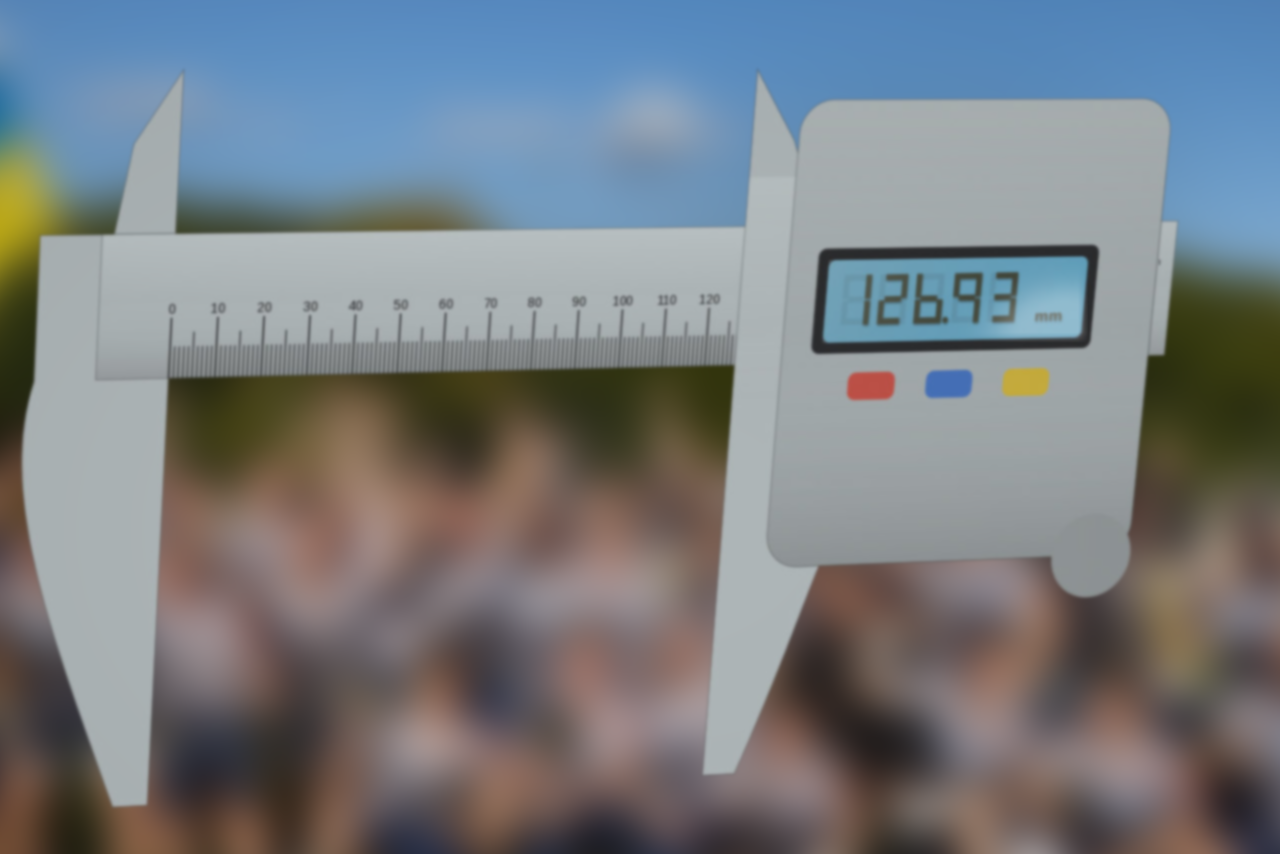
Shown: 126.93; mm
